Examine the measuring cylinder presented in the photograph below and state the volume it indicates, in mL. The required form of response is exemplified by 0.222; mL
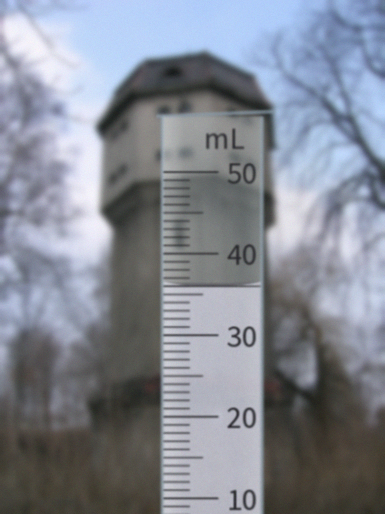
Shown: 36; mL
